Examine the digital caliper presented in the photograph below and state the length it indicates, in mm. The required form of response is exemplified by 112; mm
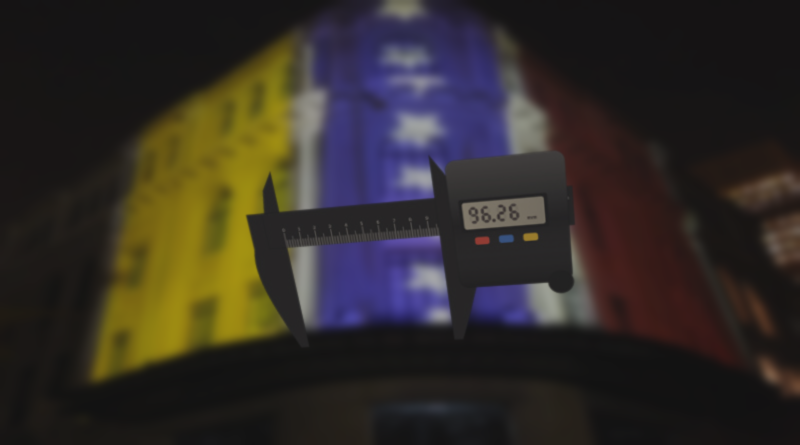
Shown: 96.26; mm
